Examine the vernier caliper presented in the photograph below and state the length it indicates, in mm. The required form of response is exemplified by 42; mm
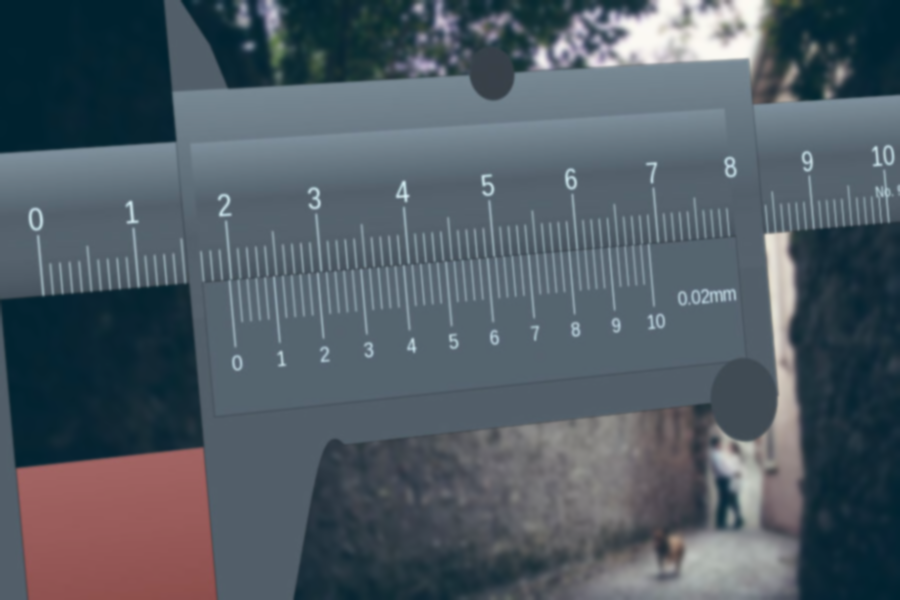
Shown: 19.8; mm
